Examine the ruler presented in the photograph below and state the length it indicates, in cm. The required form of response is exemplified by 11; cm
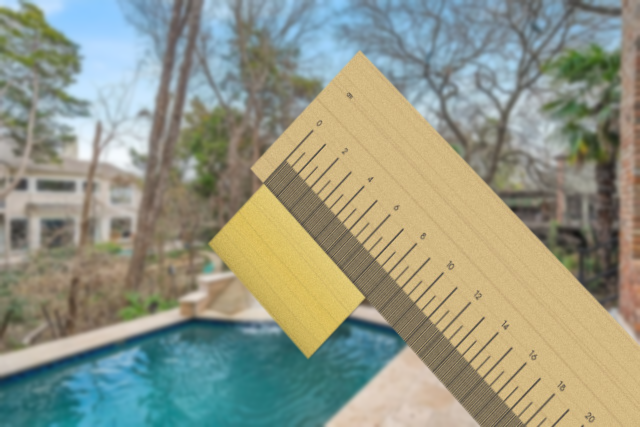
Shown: 8; cm
